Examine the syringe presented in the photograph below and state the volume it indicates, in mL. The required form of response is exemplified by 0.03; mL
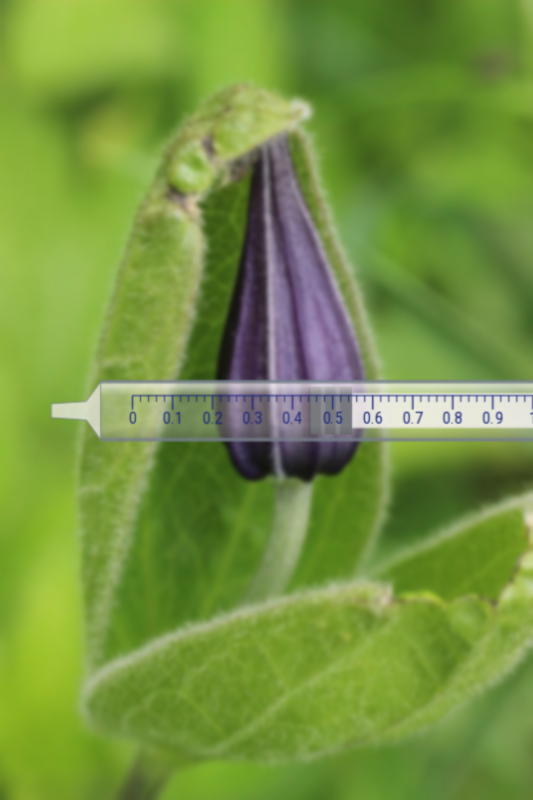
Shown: 0.44; mL
